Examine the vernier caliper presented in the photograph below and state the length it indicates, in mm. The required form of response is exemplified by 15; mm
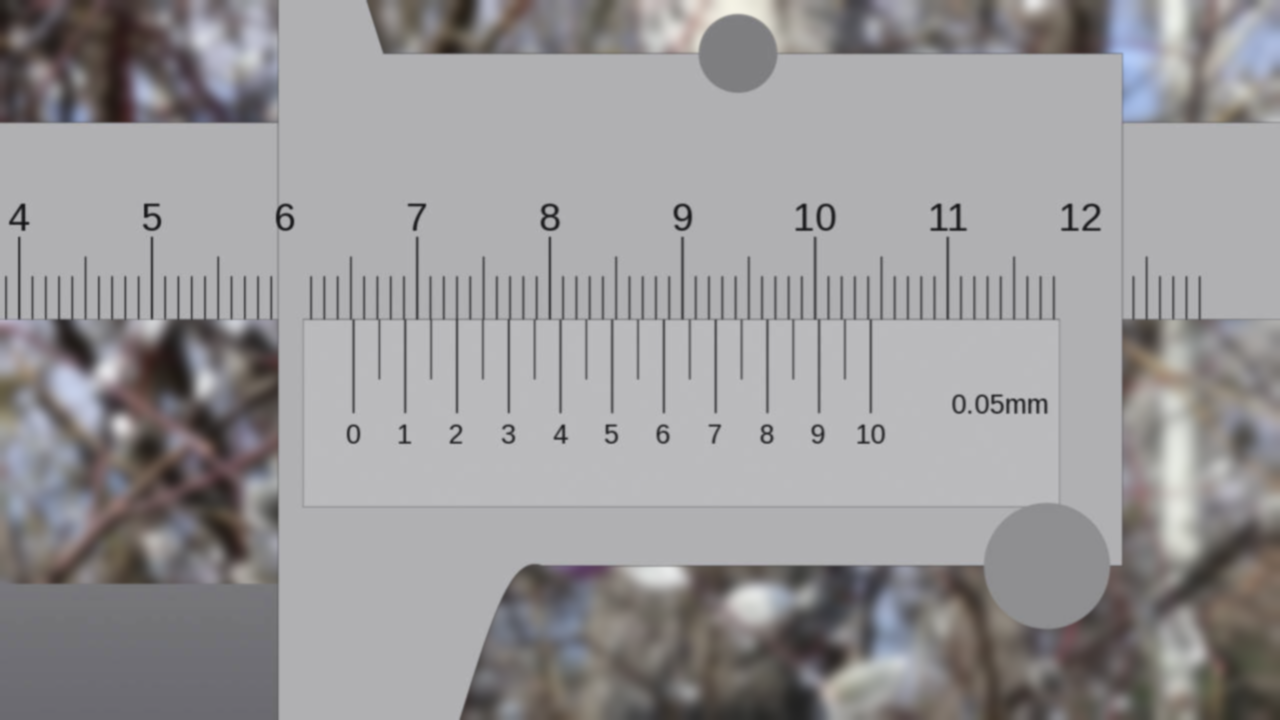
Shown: 65.2; mm
